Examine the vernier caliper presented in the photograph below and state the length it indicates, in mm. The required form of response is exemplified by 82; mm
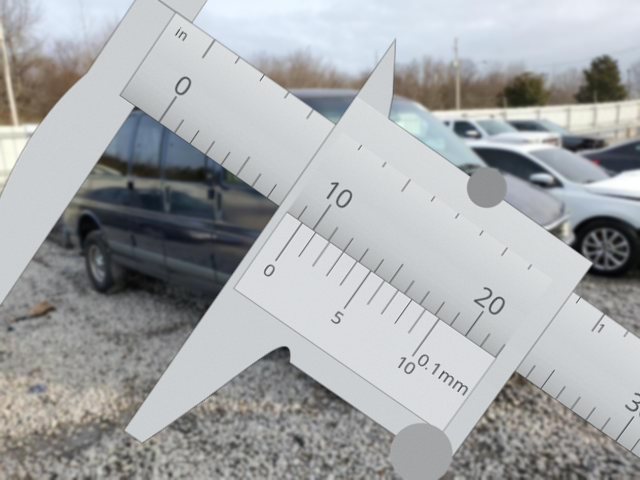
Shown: 9.3; mm
